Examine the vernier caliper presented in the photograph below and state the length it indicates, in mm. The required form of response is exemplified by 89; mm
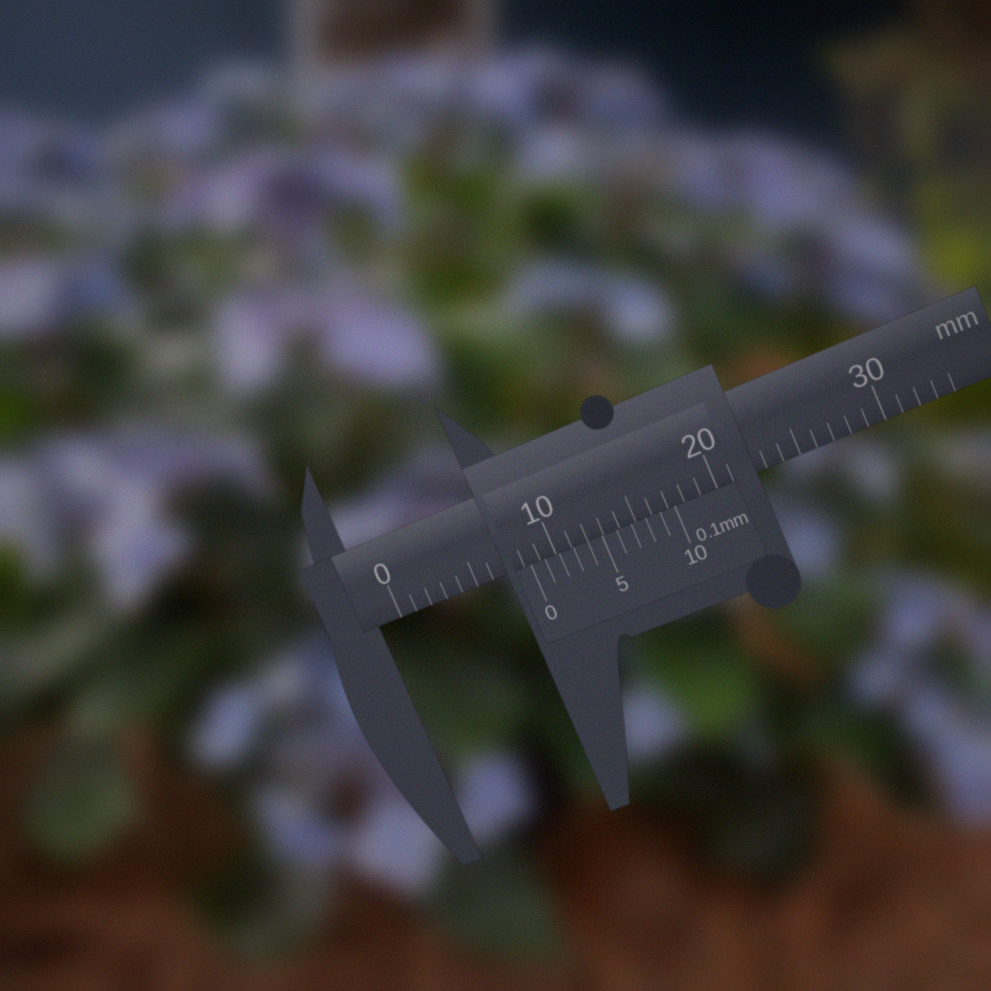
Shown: 8.4; mm
